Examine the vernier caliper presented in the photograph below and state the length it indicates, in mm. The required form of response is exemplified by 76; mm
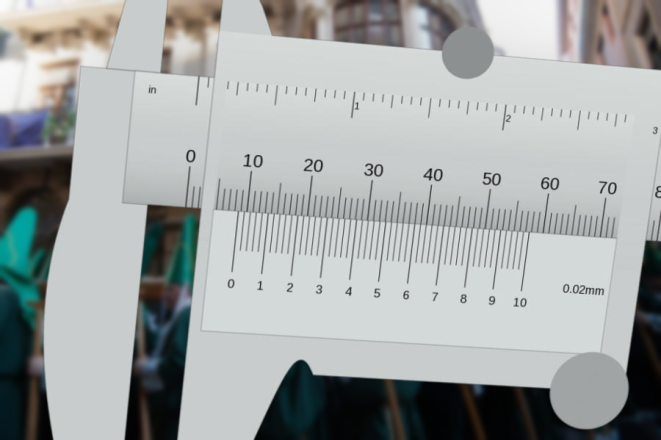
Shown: 8.6; mm
